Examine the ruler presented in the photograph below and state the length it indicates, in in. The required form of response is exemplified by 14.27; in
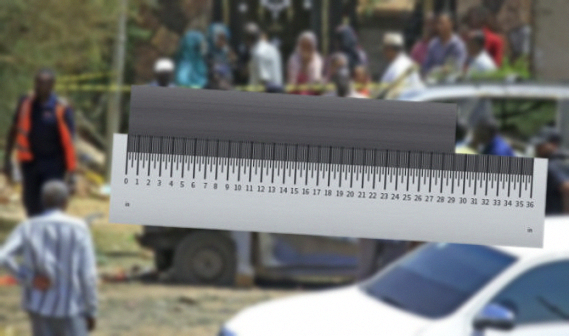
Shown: 29; in
